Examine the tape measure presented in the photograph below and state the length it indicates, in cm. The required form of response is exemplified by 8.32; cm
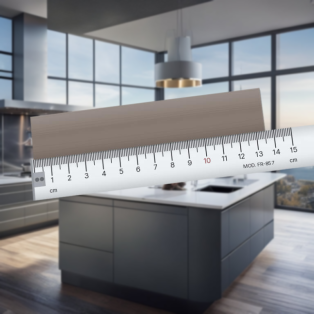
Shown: 13.5; cm
